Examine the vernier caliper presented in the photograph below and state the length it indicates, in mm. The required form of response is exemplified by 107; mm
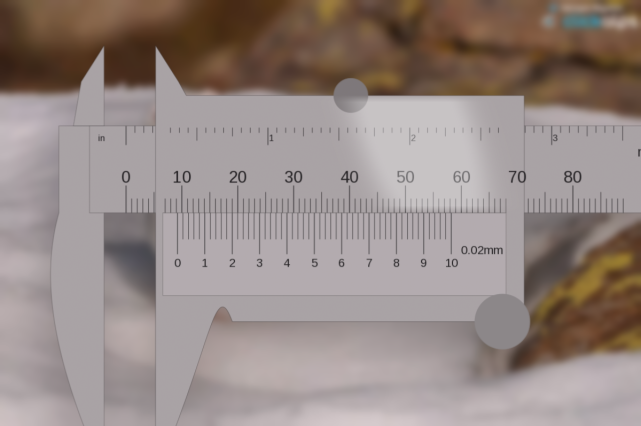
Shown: 9.2; mm
